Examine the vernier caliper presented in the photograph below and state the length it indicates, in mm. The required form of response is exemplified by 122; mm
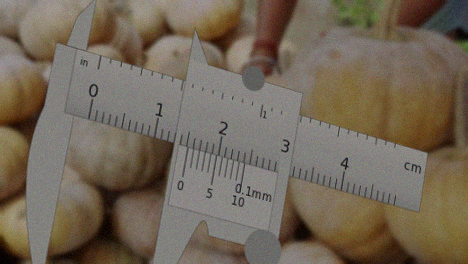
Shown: 15.2; mm
